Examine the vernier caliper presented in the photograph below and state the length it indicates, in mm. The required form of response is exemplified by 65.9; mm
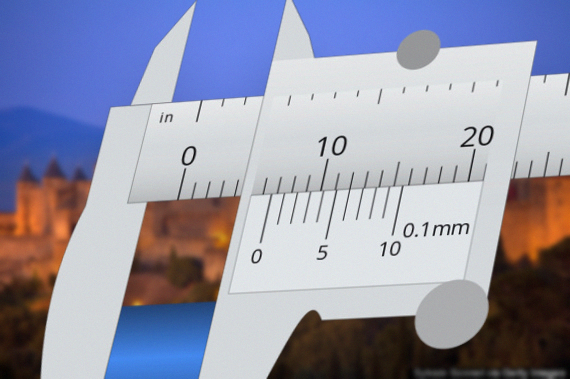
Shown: 6.6; mm
